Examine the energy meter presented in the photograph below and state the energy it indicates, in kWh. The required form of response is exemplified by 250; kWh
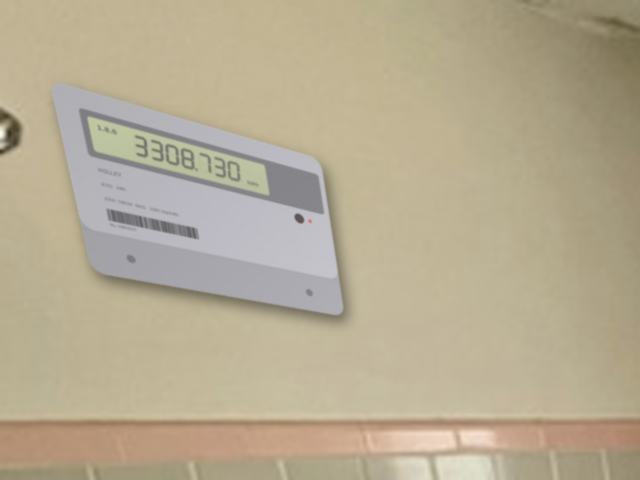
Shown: 3308.730; kWh
